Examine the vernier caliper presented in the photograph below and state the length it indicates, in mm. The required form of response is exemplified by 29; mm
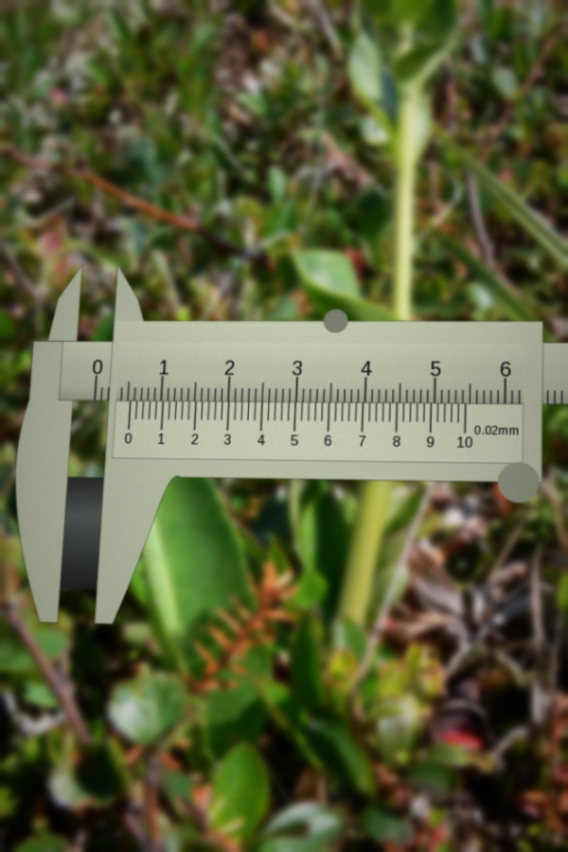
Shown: 5.4; mm
